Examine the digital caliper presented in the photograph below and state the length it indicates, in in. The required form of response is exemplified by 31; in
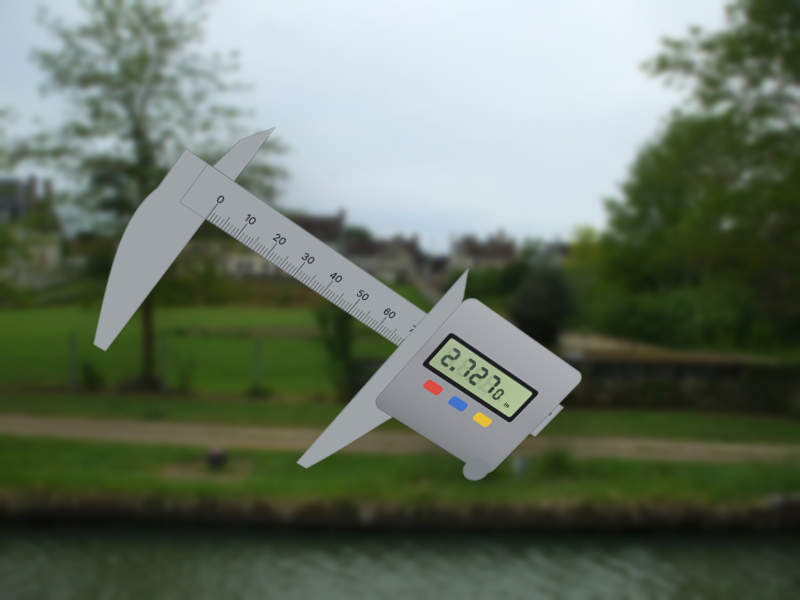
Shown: 2.7270; in
